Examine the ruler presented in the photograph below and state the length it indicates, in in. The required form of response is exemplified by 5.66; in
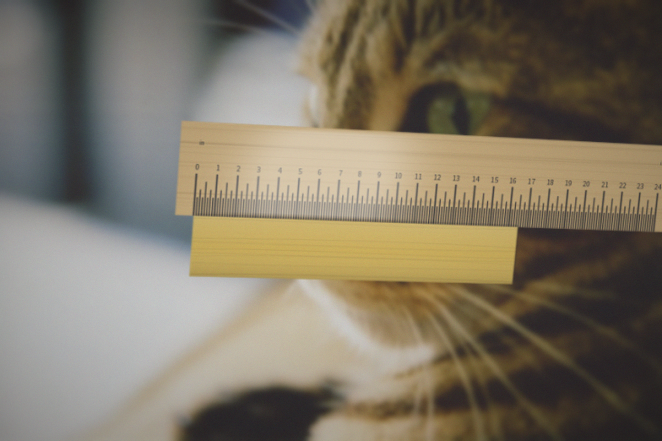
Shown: 16.5; in
